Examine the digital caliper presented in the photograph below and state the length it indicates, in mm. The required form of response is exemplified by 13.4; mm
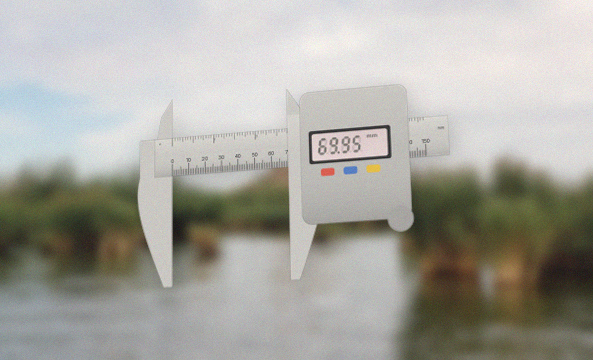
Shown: 69.95; mm
